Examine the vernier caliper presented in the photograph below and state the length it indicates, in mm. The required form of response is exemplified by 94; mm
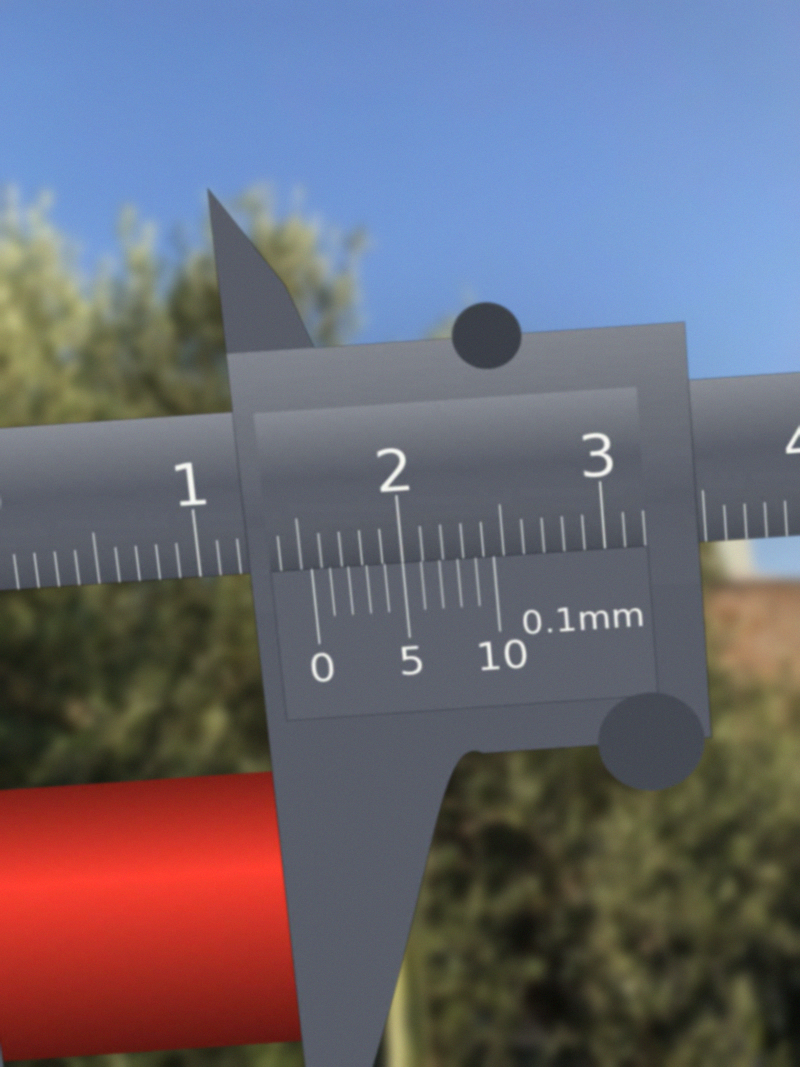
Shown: 15.5; mm
